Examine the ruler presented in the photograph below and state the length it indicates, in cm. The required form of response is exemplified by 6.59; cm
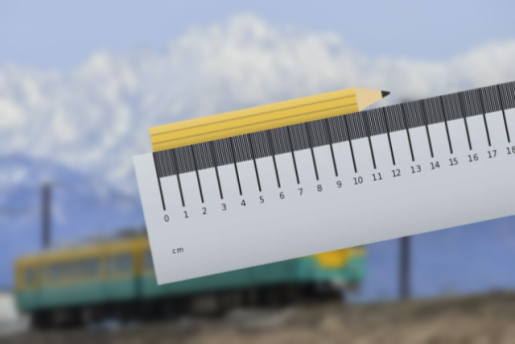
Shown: 12.5; cm
